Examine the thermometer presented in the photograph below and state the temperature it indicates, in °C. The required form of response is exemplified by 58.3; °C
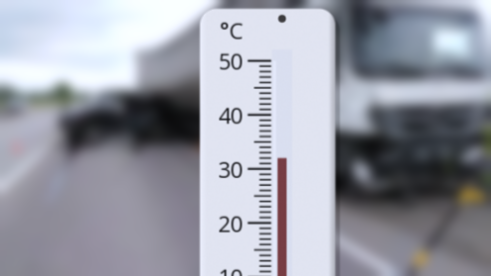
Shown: 32; °C
